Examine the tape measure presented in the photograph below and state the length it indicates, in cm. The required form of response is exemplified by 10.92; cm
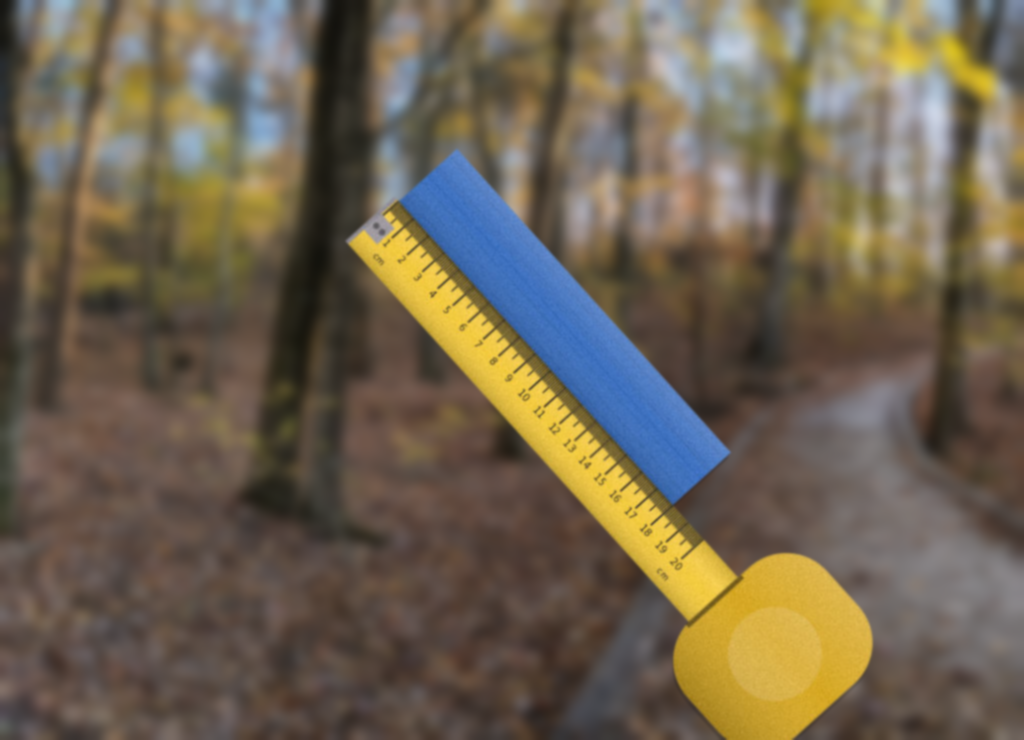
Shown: 18; cm
